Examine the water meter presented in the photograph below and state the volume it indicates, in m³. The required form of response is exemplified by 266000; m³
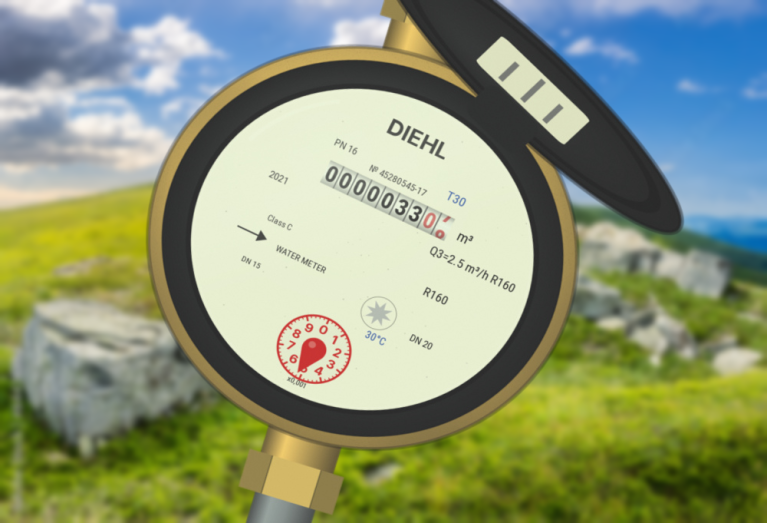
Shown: 33.075; m³
